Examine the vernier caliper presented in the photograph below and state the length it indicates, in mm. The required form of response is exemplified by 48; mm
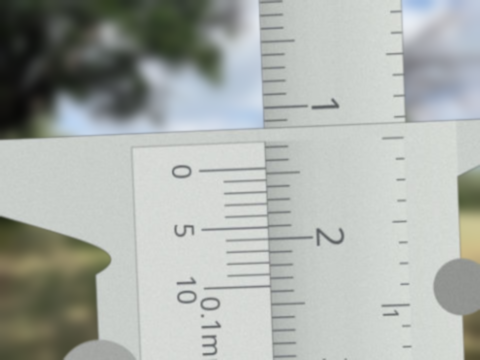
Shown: 14.6; mm
